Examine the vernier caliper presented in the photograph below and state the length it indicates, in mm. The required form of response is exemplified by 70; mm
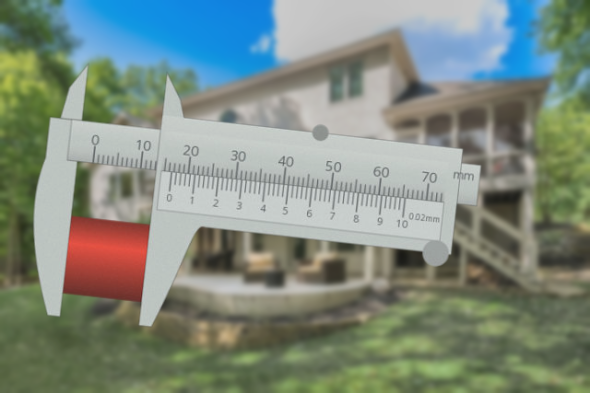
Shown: 16.5; mm
